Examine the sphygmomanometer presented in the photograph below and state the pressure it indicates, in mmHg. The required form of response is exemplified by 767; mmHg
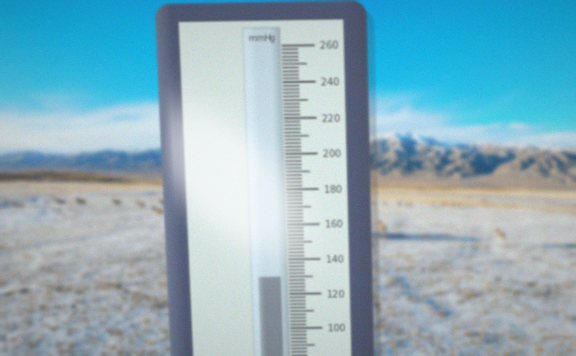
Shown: 130; mmHg
